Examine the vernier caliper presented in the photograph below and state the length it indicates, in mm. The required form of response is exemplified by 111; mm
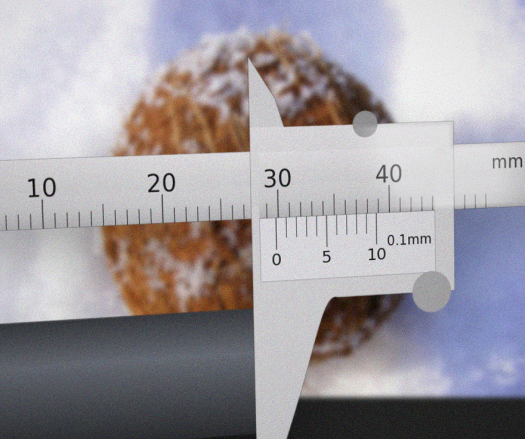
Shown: 29.8; mm
